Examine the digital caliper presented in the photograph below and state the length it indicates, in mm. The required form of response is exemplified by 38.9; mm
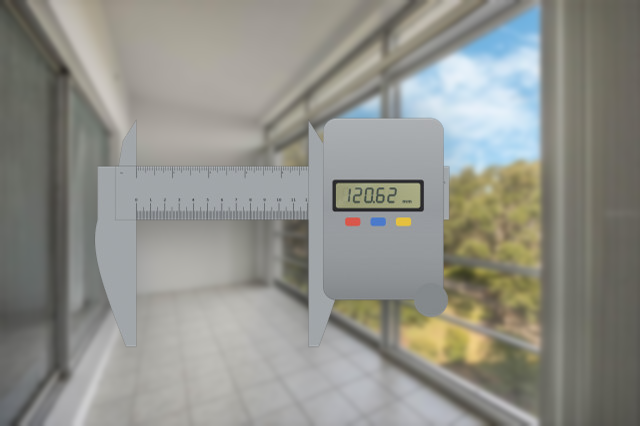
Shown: 120.62; mm
